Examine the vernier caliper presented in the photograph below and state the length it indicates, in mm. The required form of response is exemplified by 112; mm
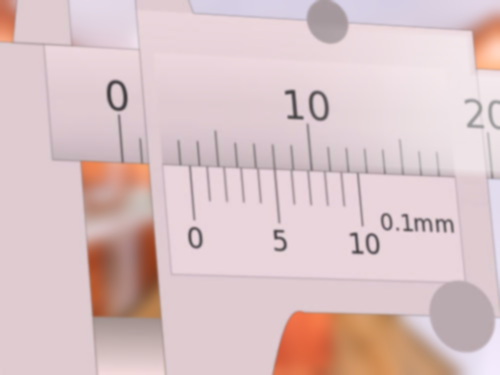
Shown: 3.5; mm
